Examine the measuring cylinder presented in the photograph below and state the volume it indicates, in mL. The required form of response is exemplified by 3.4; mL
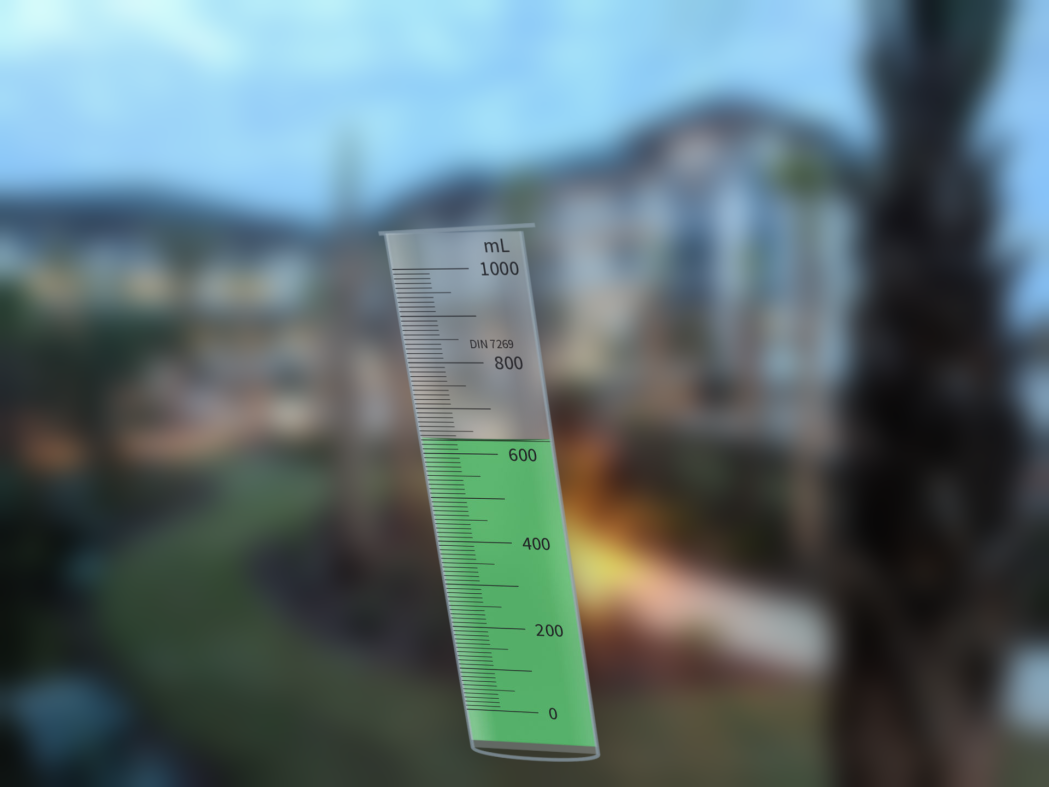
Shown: 630; mL
